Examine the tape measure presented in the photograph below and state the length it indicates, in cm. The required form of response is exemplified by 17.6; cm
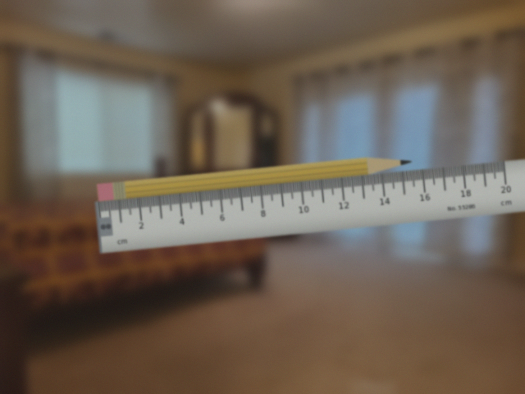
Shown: 15.5; cm
